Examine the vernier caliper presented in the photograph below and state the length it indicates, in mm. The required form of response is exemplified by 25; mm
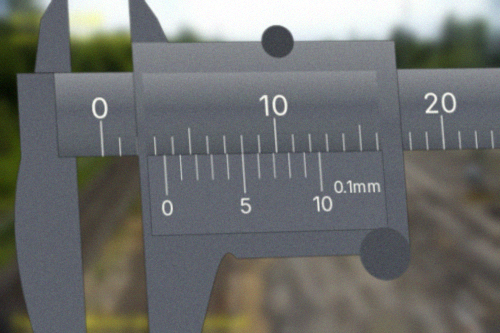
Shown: 3.5; mm
